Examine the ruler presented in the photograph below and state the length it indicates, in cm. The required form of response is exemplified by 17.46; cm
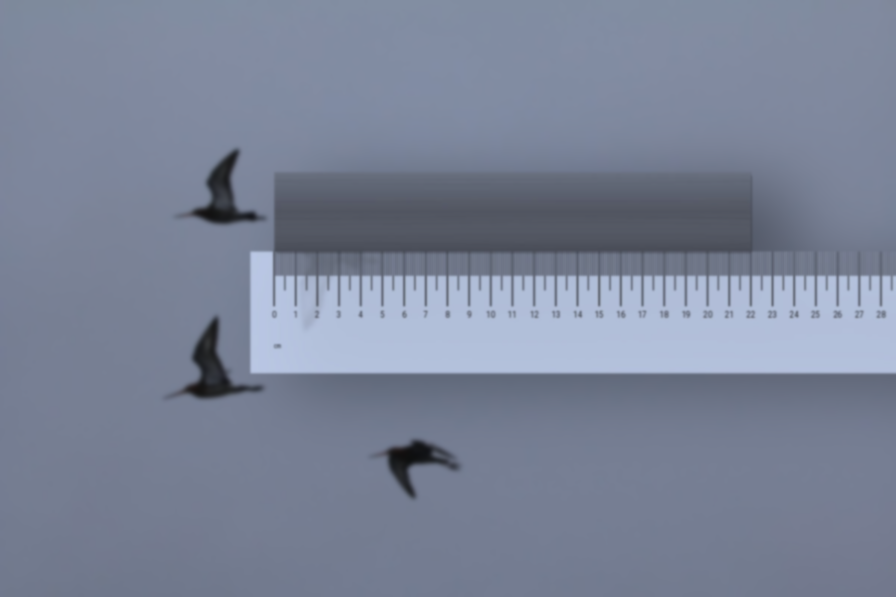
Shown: 22; cm
